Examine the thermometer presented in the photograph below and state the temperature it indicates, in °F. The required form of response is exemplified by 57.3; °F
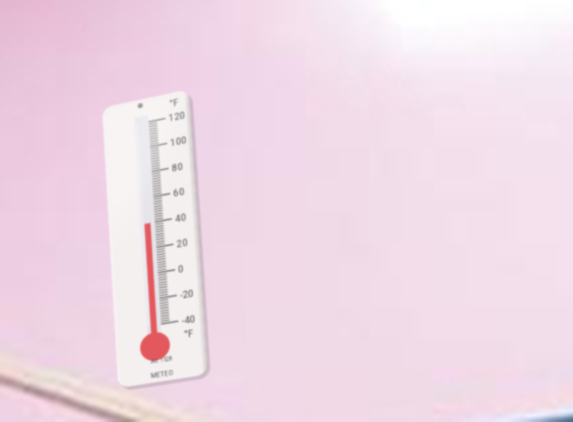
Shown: 40; °F
